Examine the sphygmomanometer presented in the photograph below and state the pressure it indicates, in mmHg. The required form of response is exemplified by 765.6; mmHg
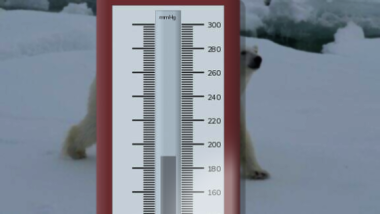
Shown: 190; mmHg
